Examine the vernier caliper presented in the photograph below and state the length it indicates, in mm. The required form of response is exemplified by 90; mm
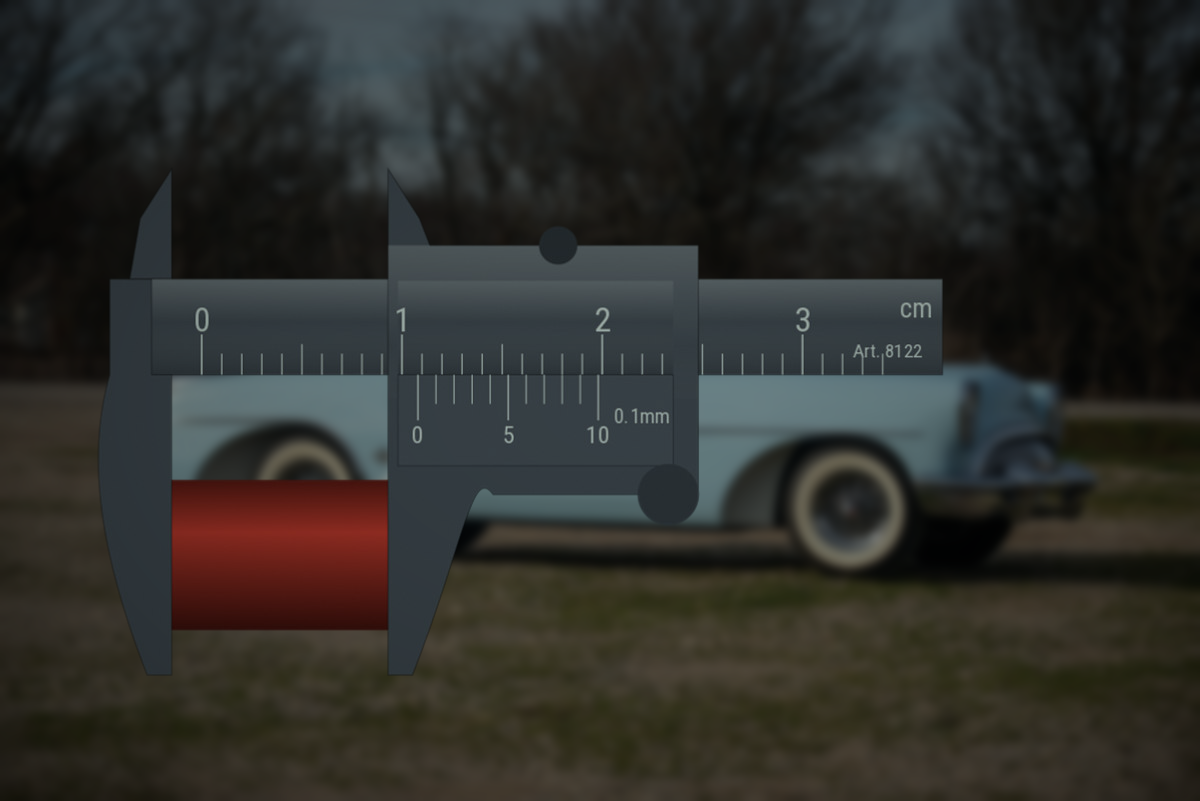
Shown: 10.8; mm
